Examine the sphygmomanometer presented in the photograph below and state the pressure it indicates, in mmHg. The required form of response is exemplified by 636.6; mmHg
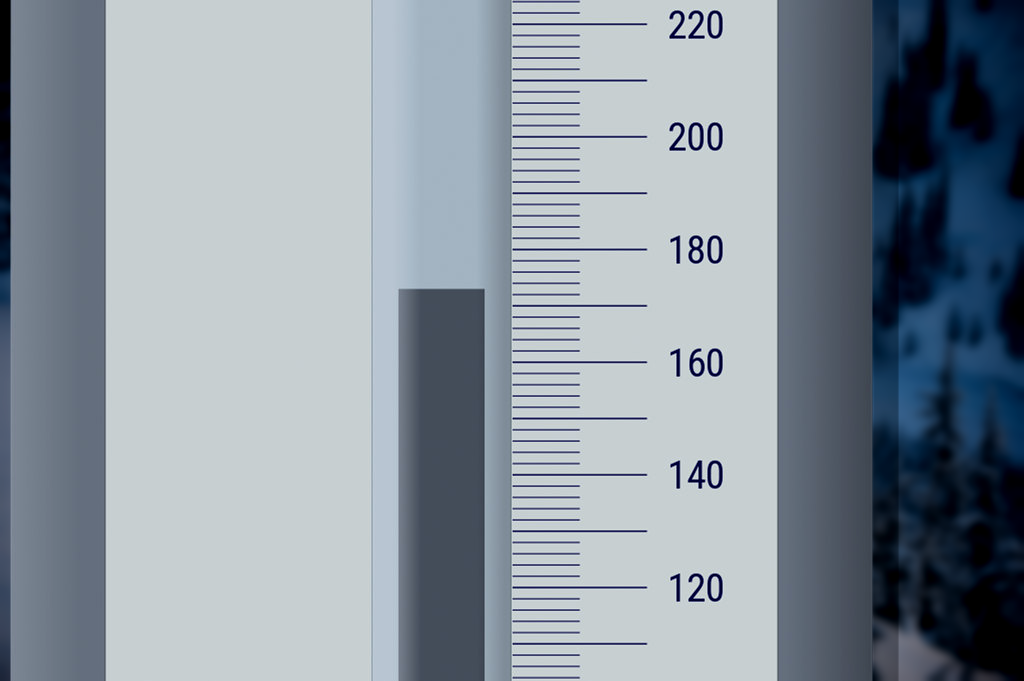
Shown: 173; mmHg
